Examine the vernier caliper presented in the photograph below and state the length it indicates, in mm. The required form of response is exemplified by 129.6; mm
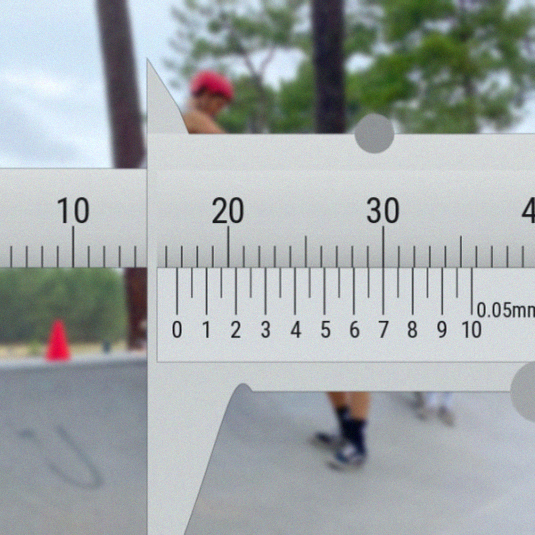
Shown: 16.7; mm
